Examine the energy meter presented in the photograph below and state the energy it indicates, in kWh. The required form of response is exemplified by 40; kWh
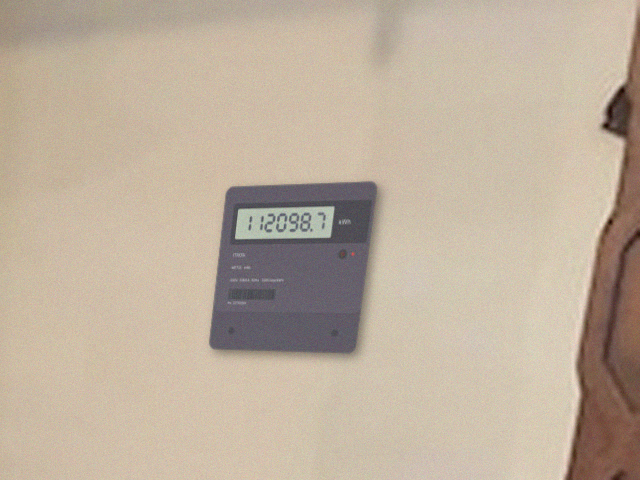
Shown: 112098.7; kWh
